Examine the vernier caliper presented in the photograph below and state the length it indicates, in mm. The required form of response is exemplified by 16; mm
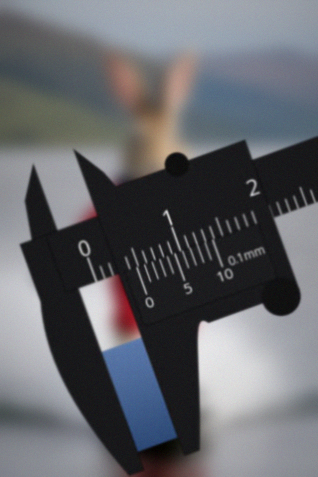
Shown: 4.8; mm
